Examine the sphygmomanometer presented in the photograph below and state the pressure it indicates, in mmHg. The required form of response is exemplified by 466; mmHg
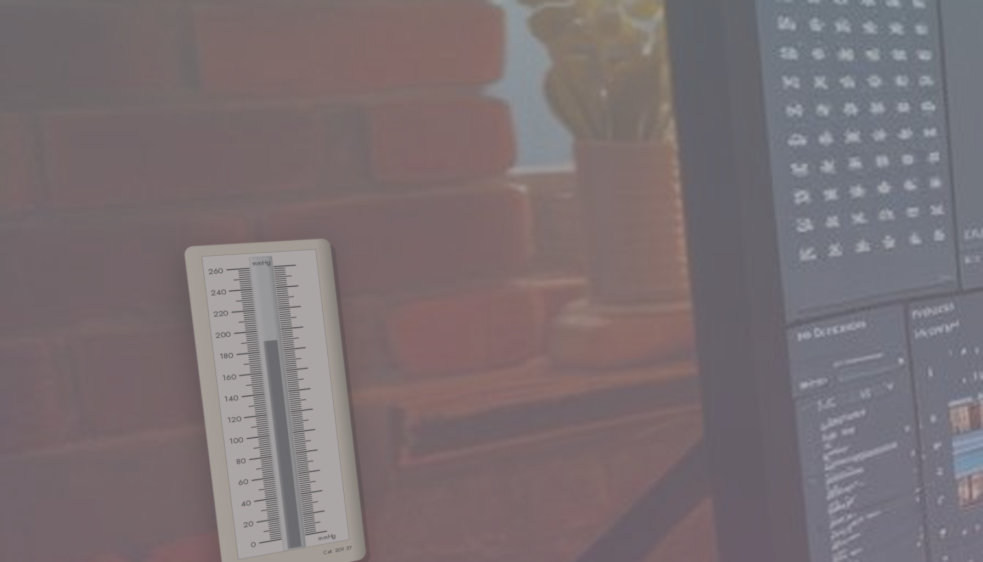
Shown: 190; mmHg
